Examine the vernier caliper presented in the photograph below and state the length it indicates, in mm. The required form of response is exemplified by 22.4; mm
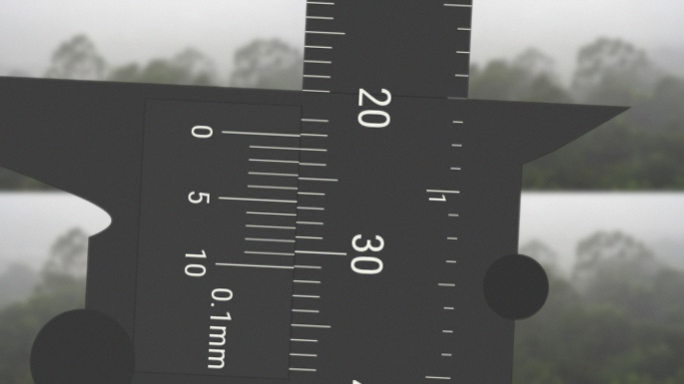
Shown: 22.1; mm
